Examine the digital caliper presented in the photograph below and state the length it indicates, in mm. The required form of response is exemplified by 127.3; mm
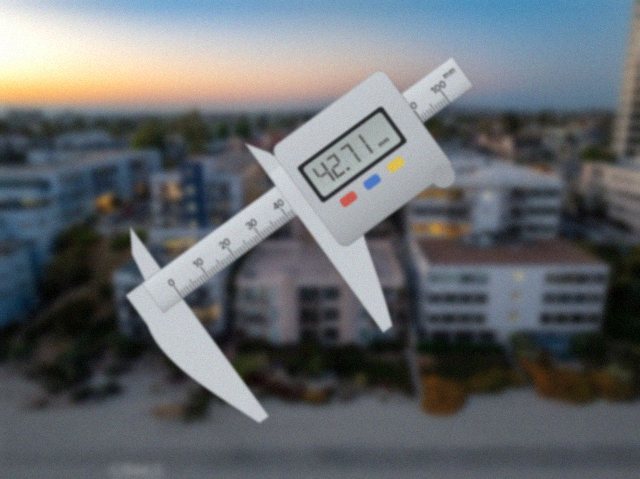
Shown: 42.71; mm
